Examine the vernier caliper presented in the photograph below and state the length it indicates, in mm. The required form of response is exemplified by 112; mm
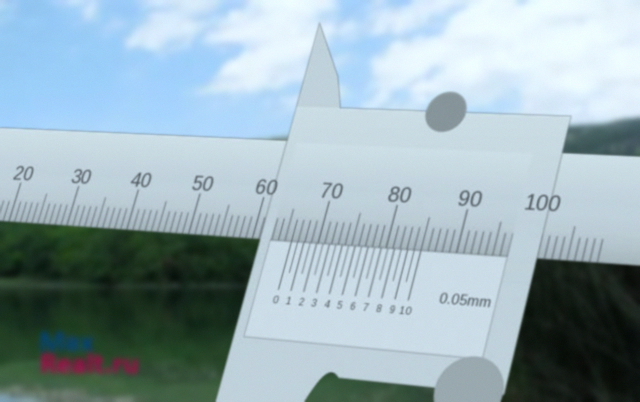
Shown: 66.0; mm
